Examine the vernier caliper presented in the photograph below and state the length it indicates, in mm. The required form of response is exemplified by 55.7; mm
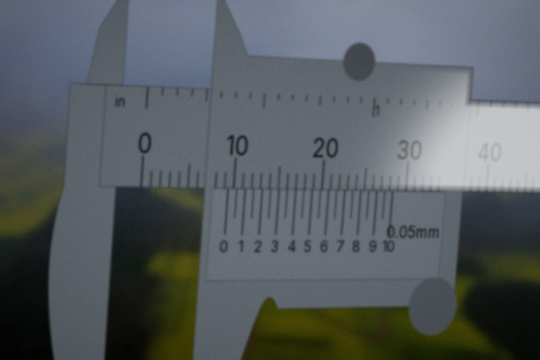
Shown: 9.4; mm
